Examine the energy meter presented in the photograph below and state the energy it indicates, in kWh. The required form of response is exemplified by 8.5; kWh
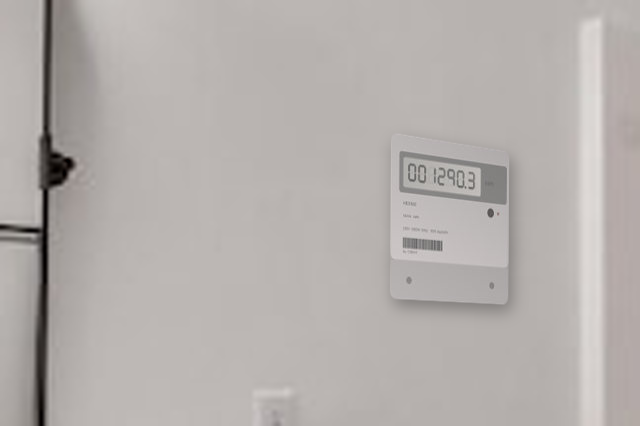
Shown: 1290.3; kWh
